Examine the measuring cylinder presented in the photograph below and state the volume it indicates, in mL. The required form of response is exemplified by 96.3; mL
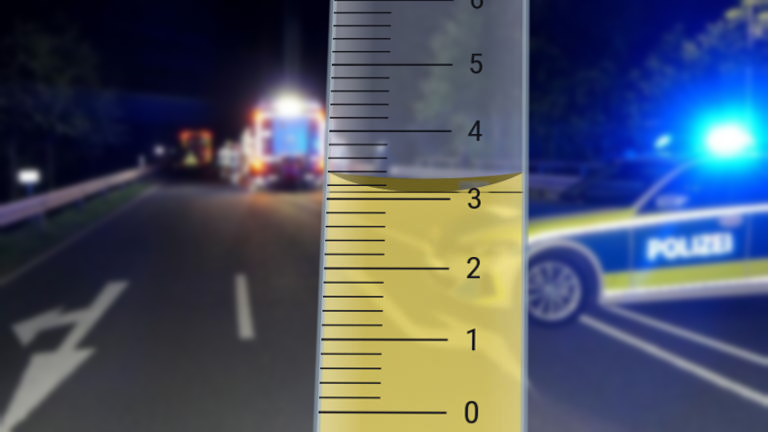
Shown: 3.1; mL
